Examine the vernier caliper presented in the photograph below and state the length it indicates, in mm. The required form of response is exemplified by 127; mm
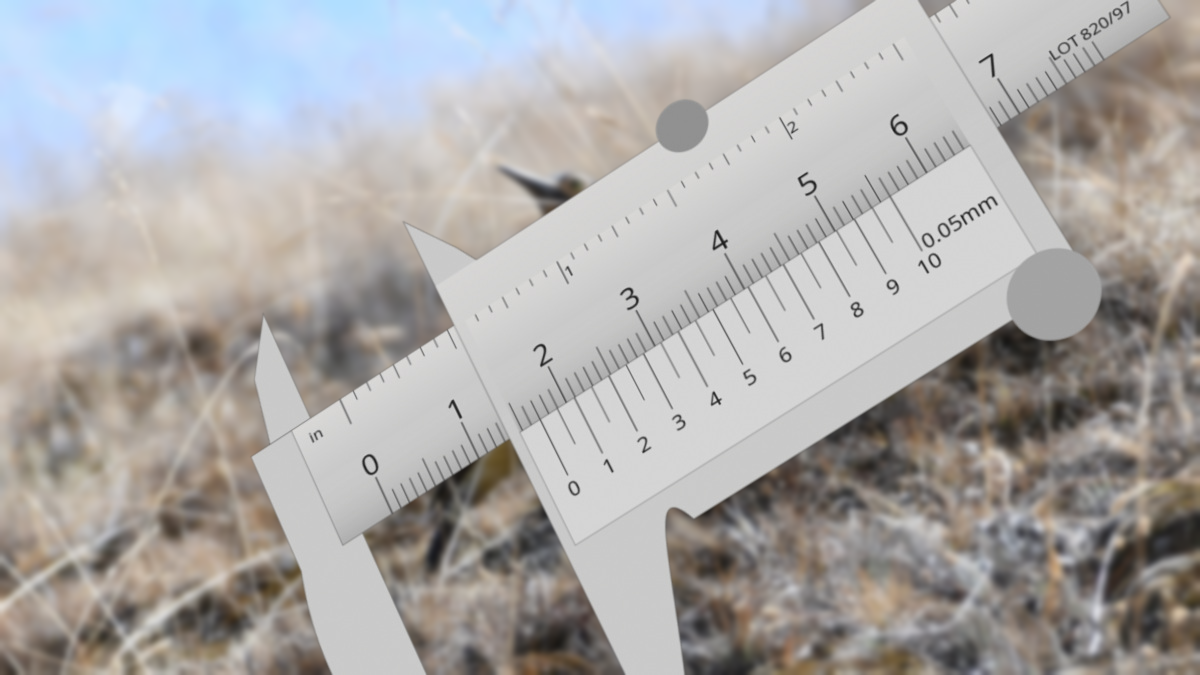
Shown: 17.0; mm
